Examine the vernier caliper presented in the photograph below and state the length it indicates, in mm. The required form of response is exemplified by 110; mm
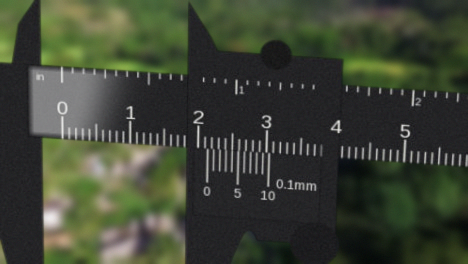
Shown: 21.4; mm
